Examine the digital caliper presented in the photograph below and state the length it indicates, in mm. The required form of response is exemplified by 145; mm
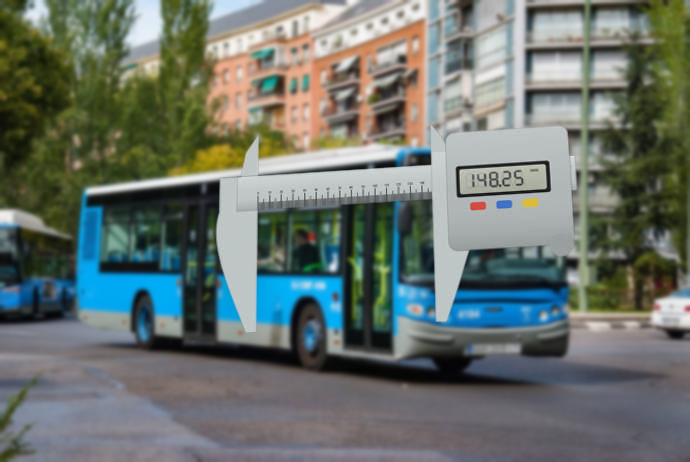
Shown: 148.25; mm
